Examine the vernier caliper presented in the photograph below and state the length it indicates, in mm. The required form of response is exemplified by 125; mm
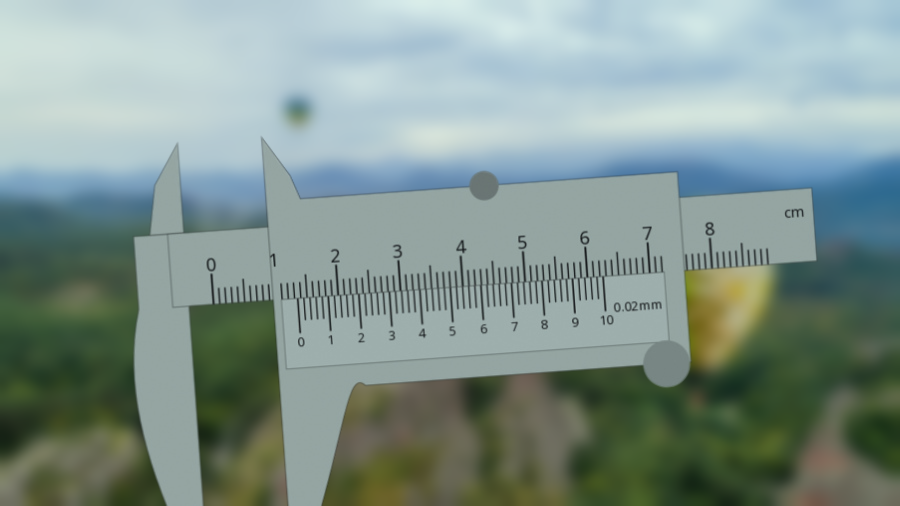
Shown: 13.5; mm
